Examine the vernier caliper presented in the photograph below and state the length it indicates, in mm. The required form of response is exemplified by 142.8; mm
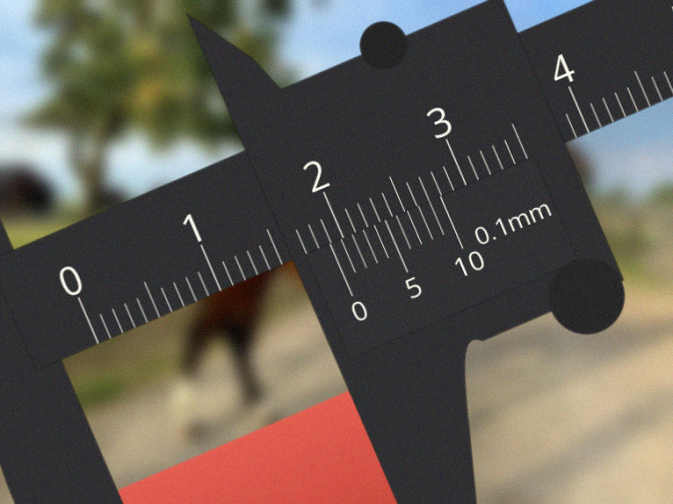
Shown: 18.9; mm
